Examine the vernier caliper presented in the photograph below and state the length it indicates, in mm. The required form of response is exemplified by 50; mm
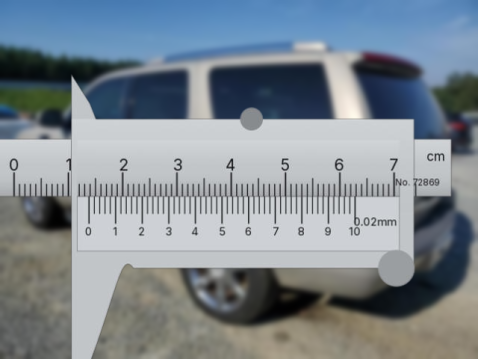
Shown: 13.8; mm
